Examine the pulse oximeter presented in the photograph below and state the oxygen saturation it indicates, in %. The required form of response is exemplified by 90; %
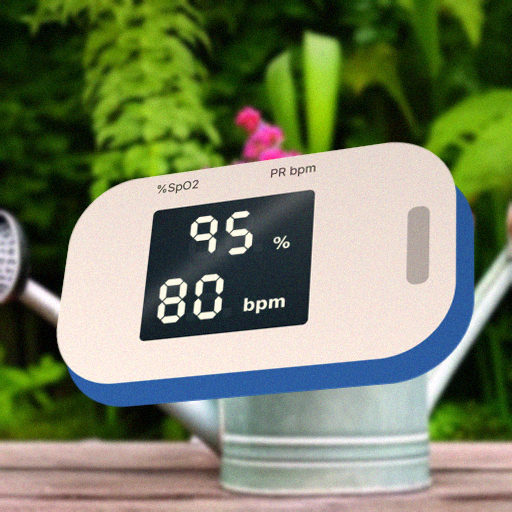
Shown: 95; %
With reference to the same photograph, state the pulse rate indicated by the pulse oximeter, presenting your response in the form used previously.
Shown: 80; bpm
